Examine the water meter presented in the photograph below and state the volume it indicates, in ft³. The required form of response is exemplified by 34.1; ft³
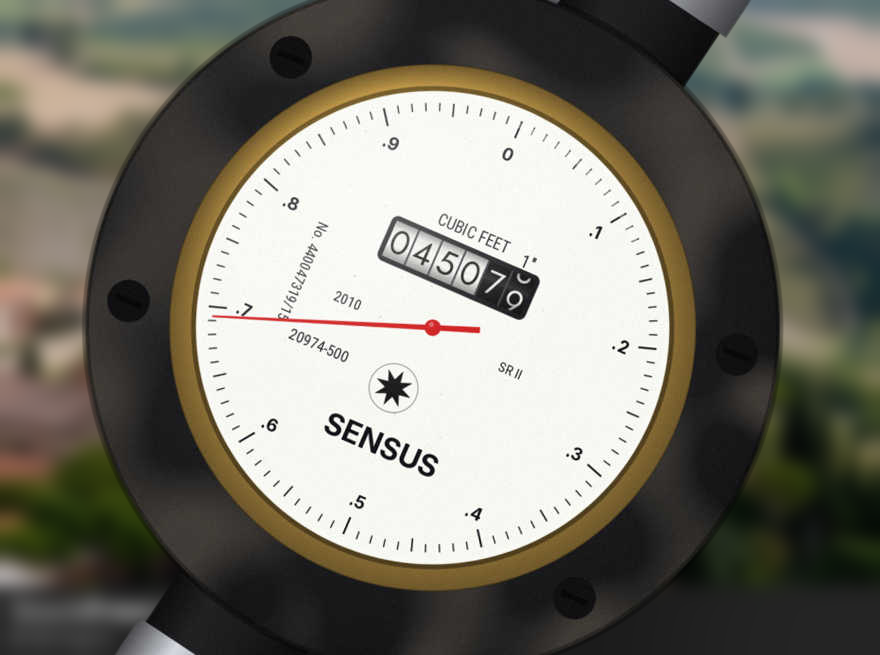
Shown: 45078.69; ft³
